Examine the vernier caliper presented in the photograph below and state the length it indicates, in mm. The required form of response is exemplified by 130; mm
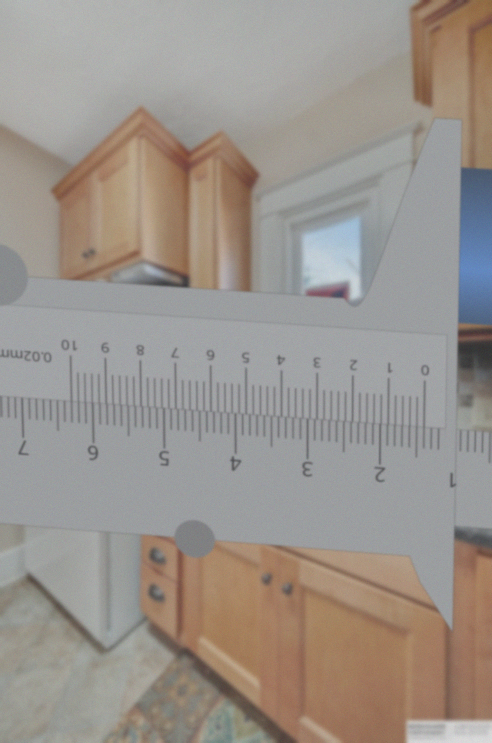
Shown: 14.0; mm
